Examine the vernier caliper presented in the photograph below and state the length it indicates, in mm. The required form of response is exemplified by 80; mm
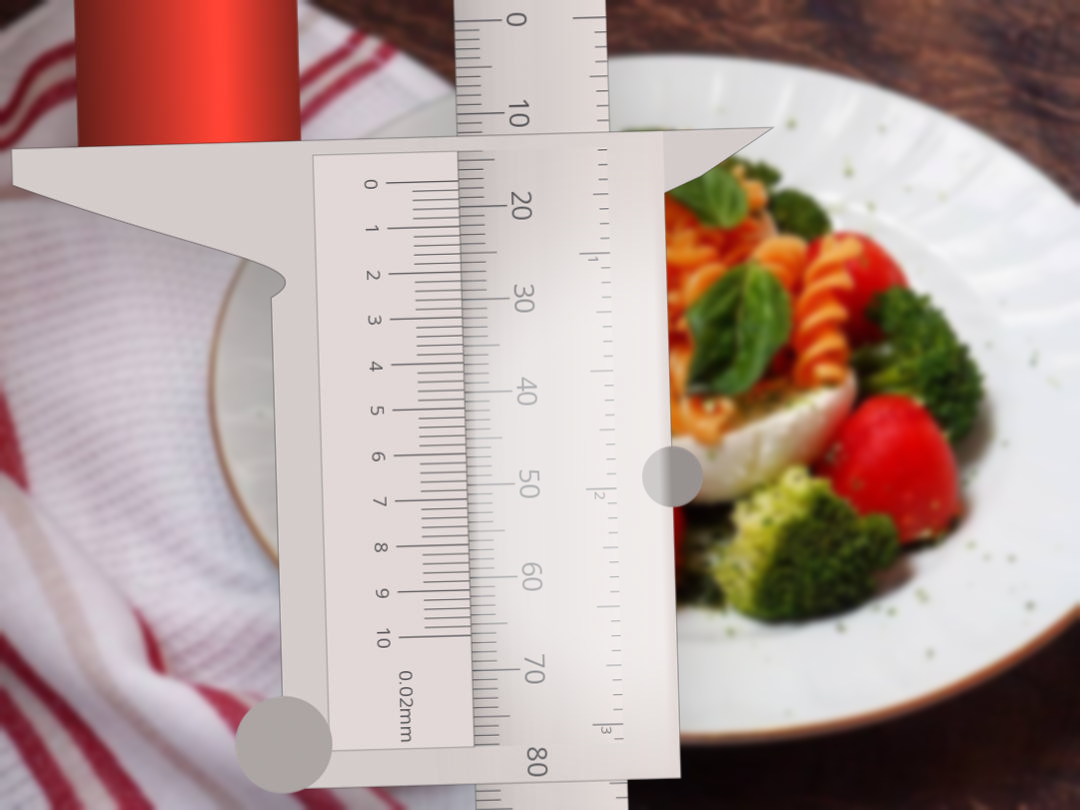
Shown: 17.2; mm
